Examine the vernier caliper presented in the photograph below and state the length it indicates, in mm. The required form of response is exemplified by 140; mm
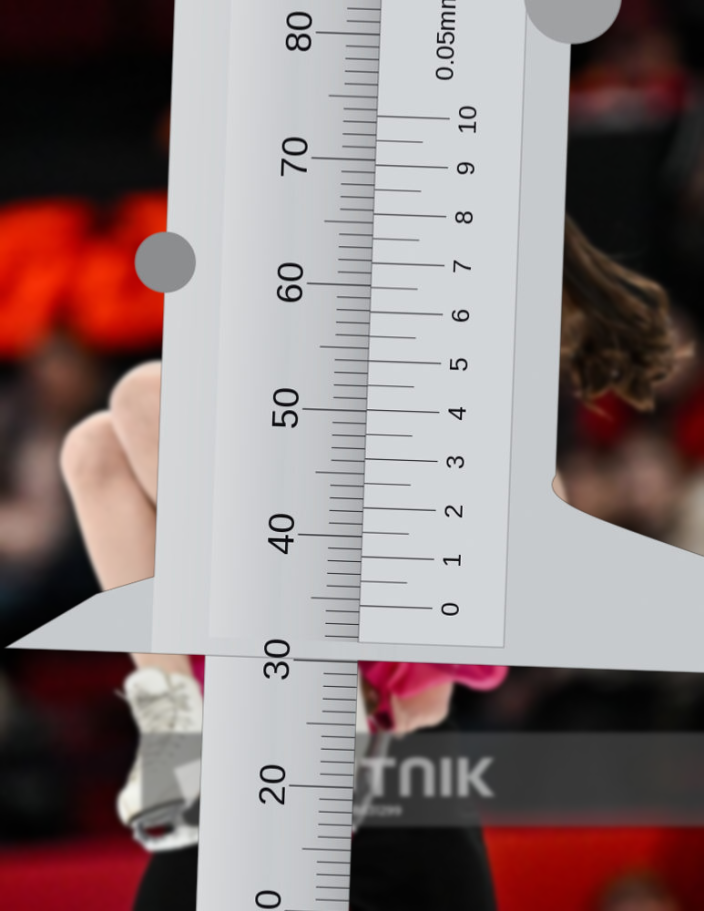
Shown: 34.5; mm
